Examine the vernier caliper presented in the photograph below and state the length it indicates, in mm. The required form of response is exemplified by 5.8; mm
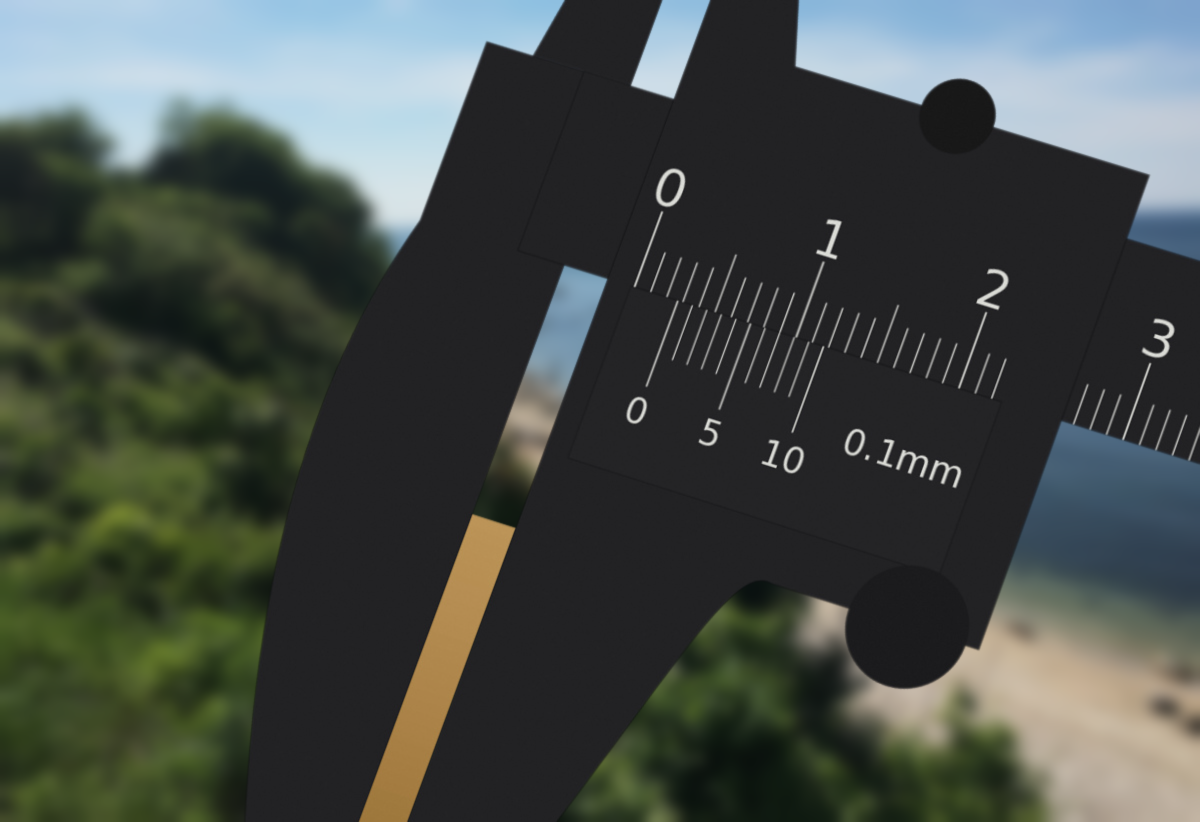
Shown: 2.7; mm
